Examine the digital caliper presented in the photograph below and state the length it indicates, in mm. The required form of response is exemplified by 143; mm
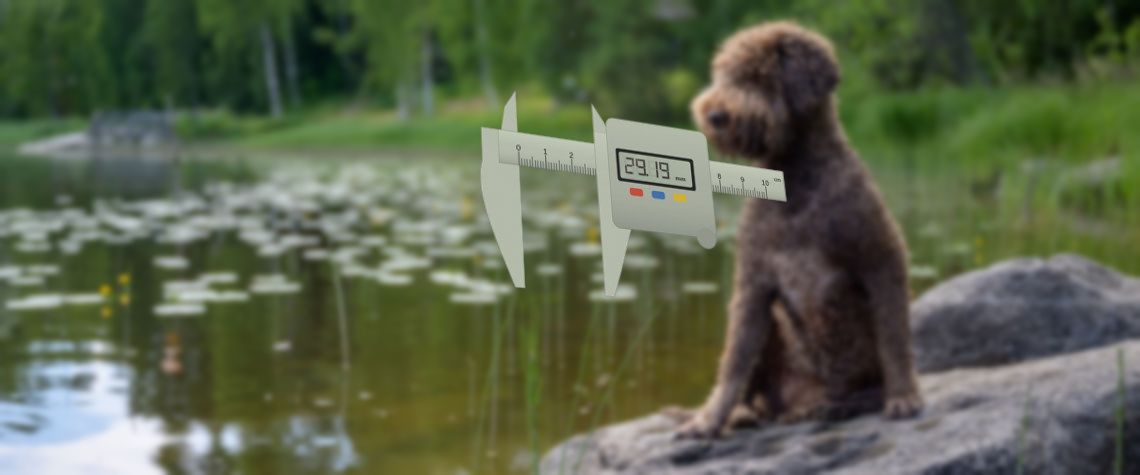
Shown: 29.19; mm
